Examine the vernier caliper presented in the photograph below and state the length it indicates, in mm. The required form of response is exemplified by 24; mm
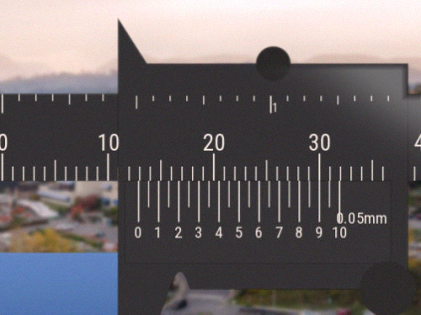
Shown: 12.9; mm
